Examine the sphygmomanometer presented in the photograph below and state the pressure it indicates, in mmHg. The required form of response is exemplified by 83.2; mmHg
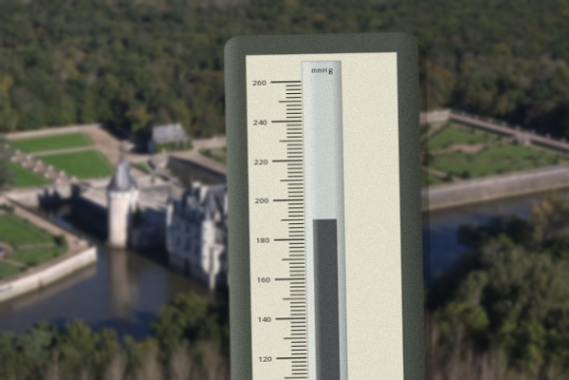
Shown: 190; mmHg
